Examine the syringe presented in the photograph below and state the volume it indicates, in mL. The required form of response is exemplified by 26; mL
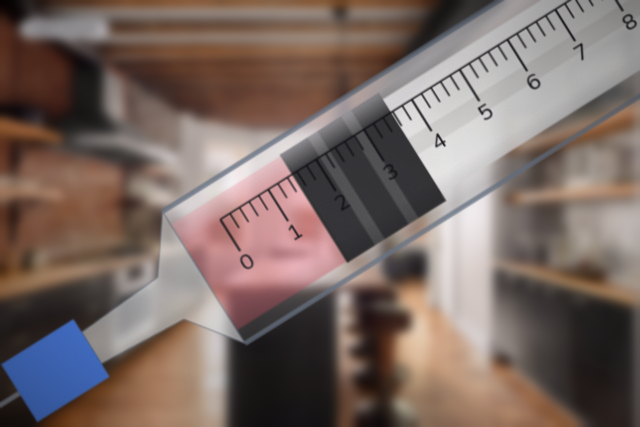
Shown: 1.5; mL
